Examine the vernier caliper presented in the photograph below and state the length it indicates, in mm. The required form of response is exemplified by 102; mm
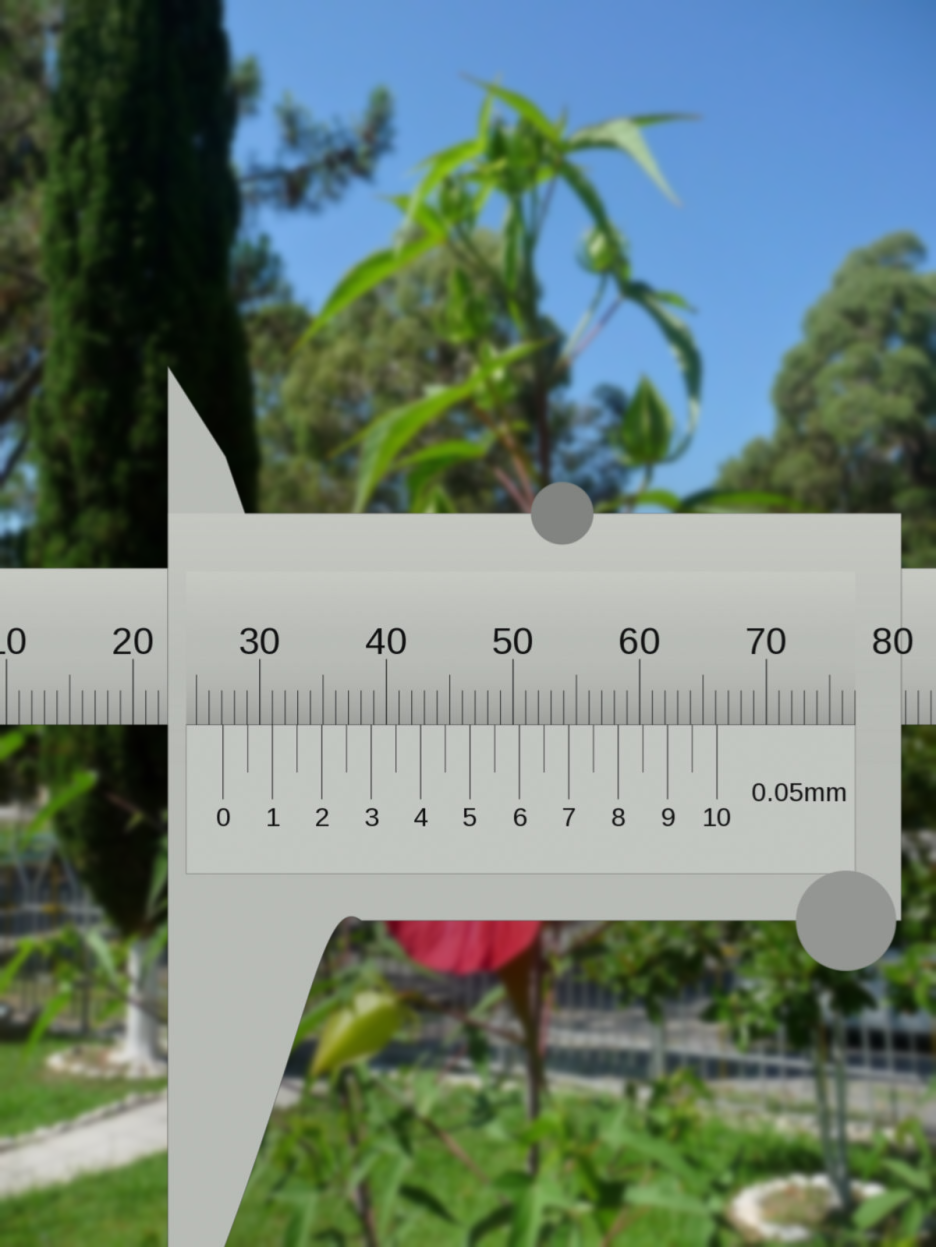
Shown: 27.1; mm
